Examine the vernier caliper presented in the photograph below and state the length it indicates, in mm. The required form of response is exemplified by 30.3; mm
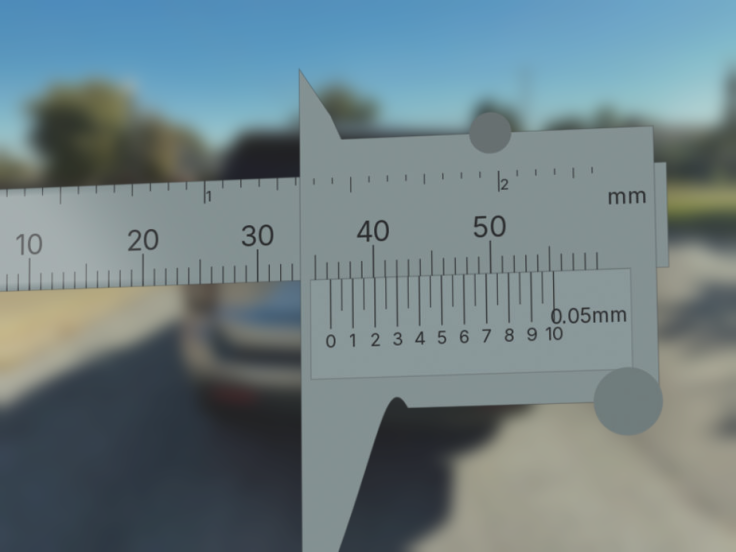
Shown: 36.3; mm
